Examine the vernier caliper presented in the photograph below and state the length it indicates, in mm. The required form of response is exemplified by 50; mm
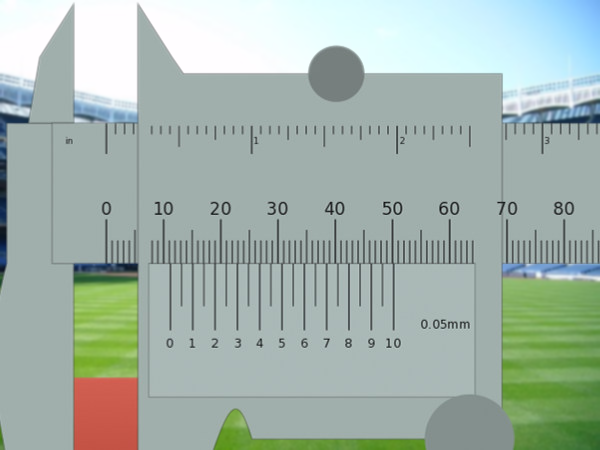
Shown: 11.2; mm
